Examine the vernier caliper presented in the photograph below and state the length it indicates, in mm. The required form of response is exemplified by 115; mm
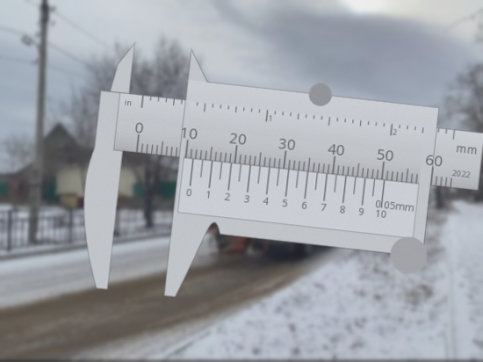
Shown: 11.5; mm
